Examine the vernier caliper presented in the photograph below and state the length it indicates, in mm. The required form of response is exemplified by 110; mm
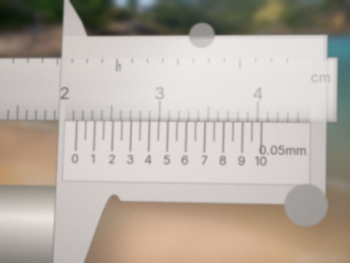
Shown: 21.4; mm
